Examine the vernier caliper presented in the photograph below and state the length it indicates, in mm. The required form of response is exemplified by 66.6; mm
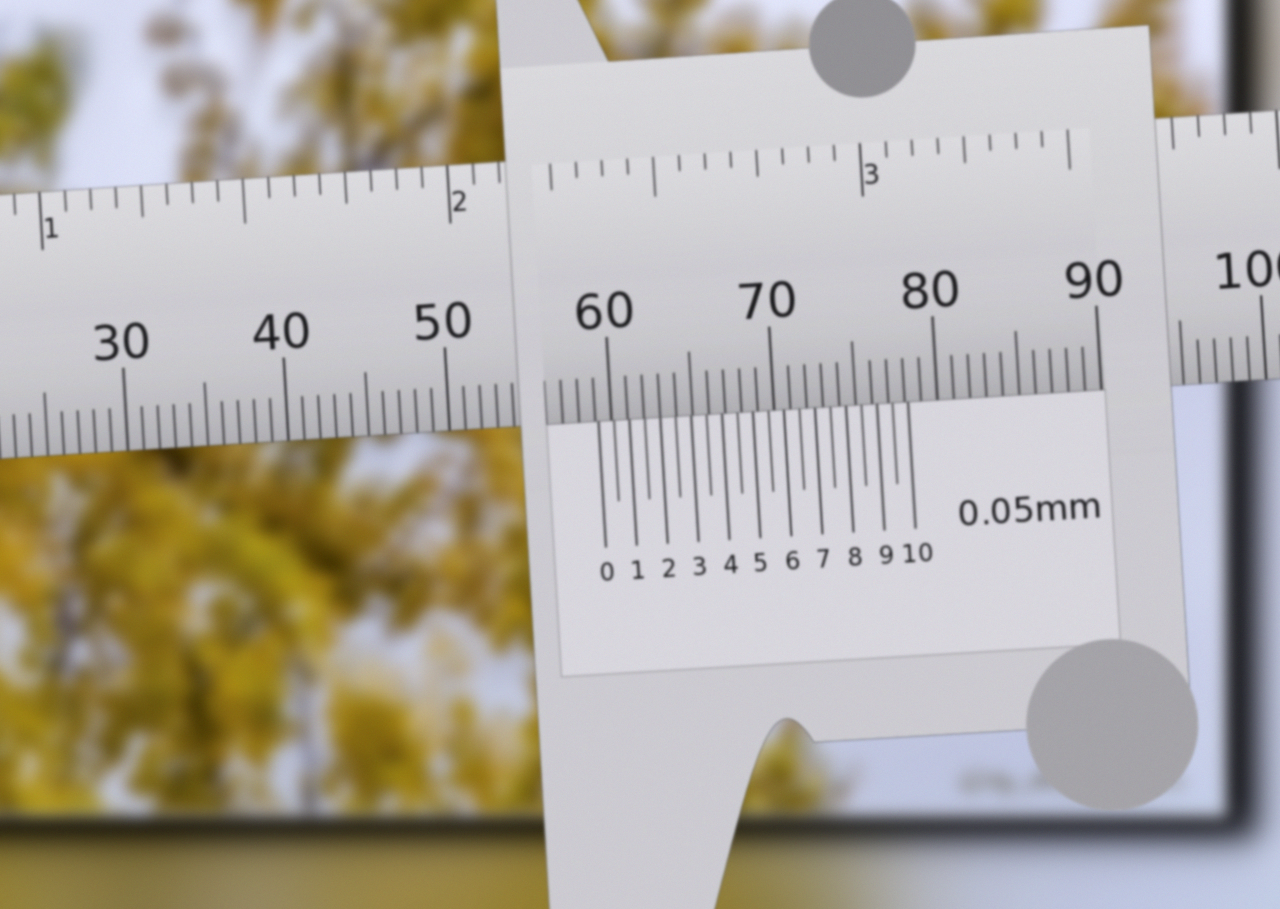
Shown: 59.2; mm
